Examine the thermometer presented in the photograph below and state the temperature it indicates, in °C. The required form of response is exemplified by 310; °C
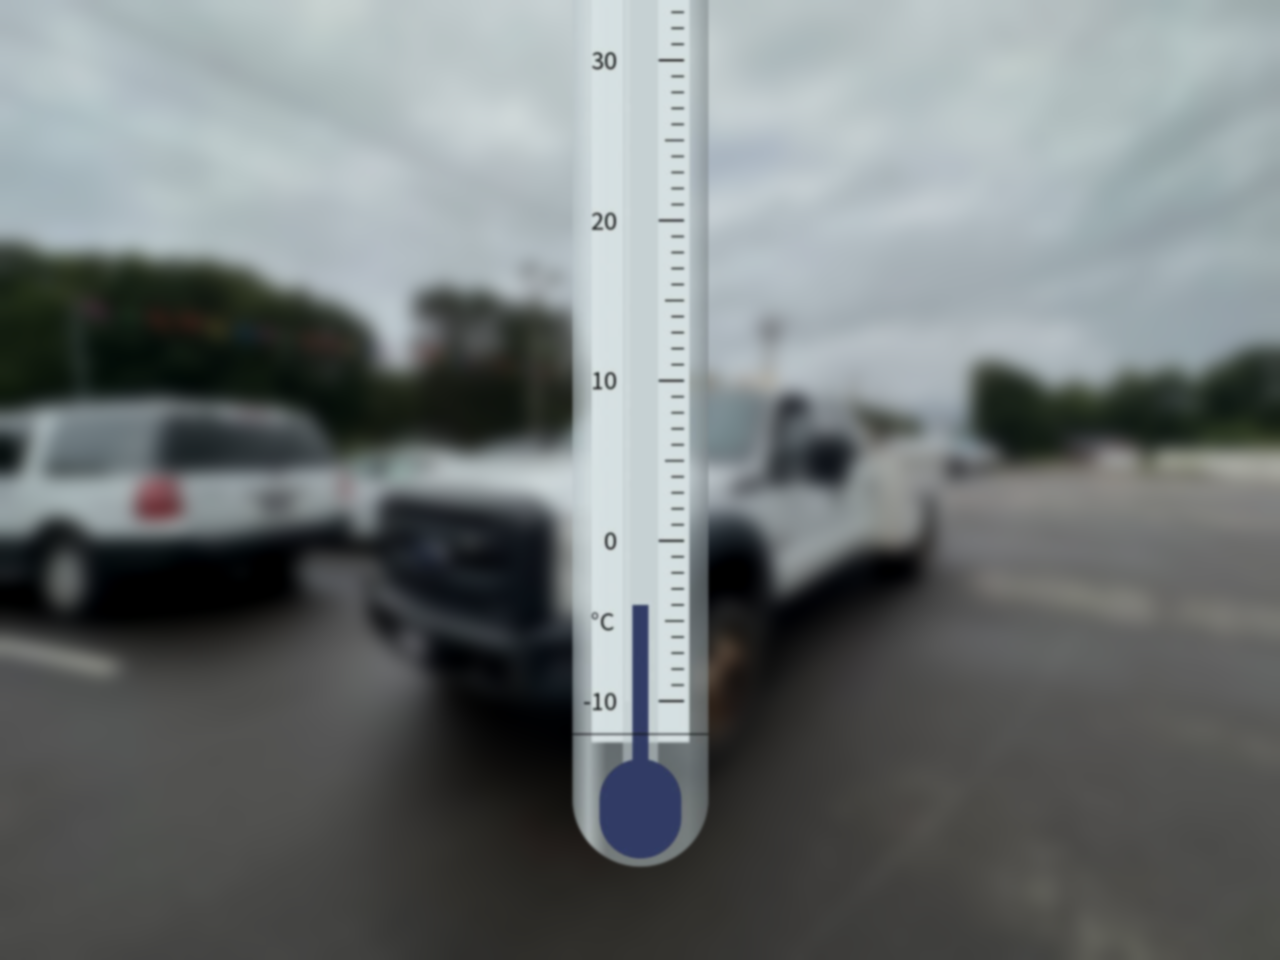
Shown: -4; °C
